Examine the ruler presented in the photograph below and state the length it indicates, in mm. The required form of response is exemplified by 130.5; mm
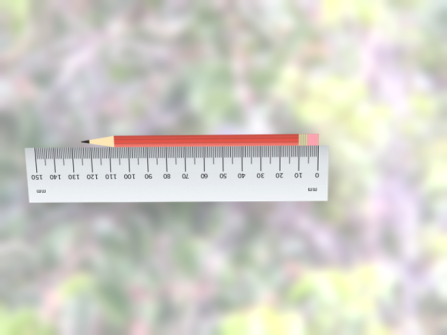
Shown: 125; mm
